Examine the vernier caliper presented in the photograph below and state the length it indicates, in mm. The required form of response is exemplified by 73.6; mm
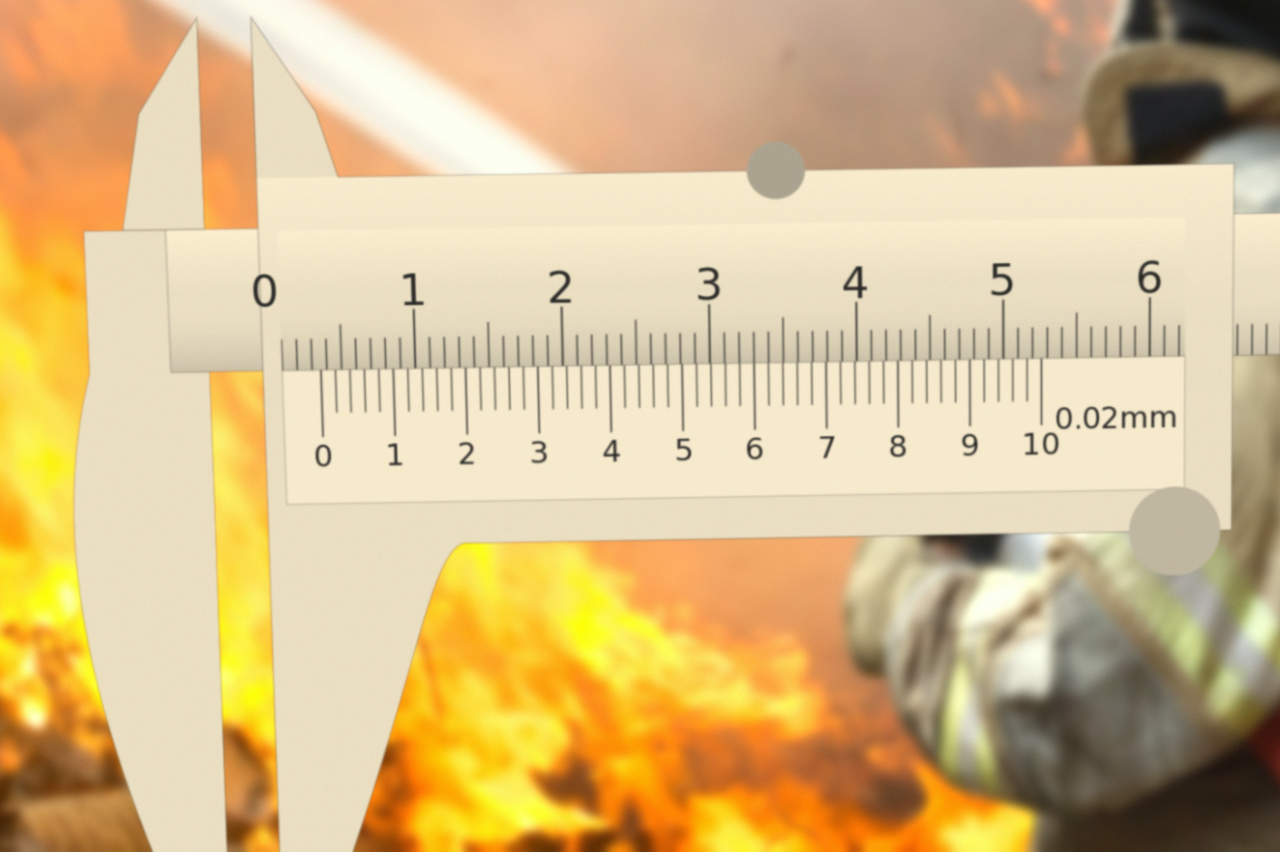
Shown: 3.6; mm
